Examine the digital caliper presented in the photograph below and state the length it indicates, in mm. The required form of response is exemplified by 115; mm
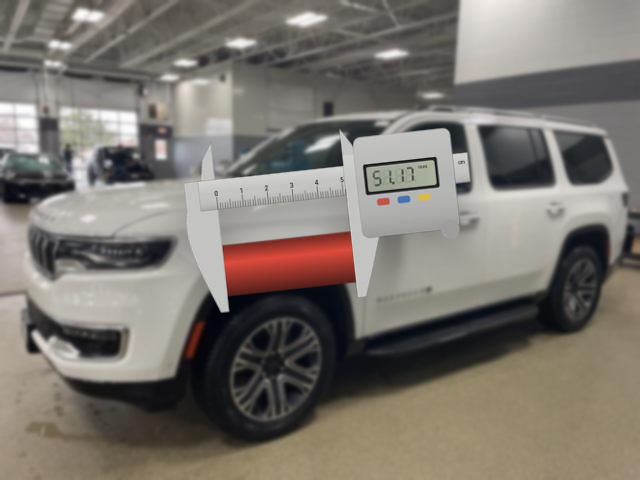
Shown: 51.17; mm
